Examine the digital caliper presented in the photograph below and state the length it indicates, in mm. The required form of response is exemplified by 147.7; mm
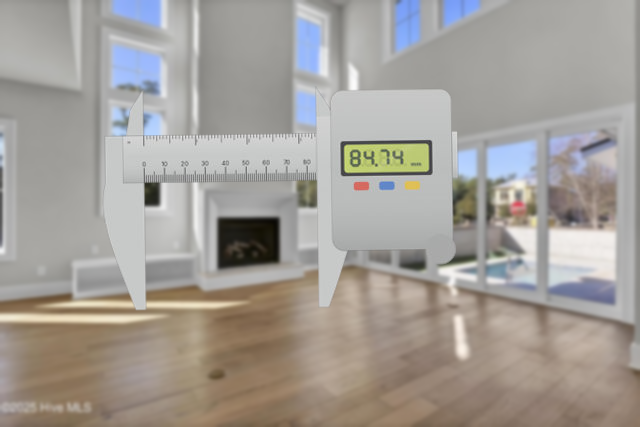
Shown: 84.74; mm
